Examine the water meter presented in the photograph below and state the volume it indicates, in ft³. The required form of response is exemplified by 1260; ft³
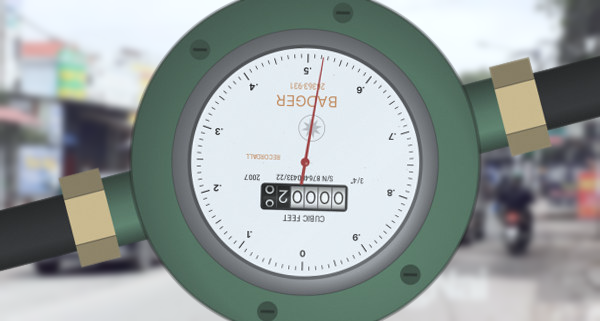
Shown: 28.52; ft³
